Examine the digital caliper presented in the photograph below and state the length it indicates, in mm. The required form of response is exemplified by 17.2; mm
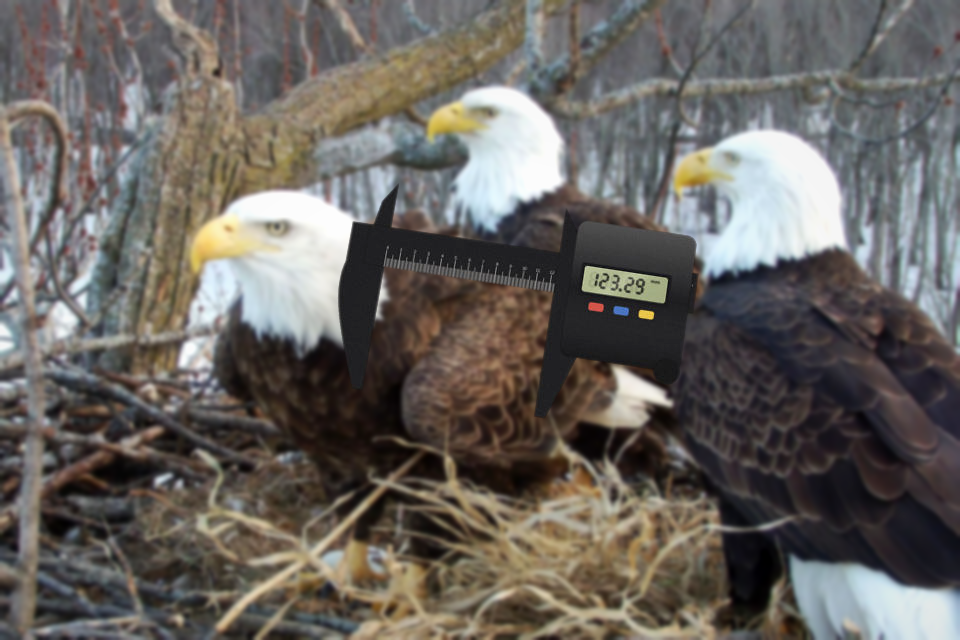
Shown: 123.29; mm
